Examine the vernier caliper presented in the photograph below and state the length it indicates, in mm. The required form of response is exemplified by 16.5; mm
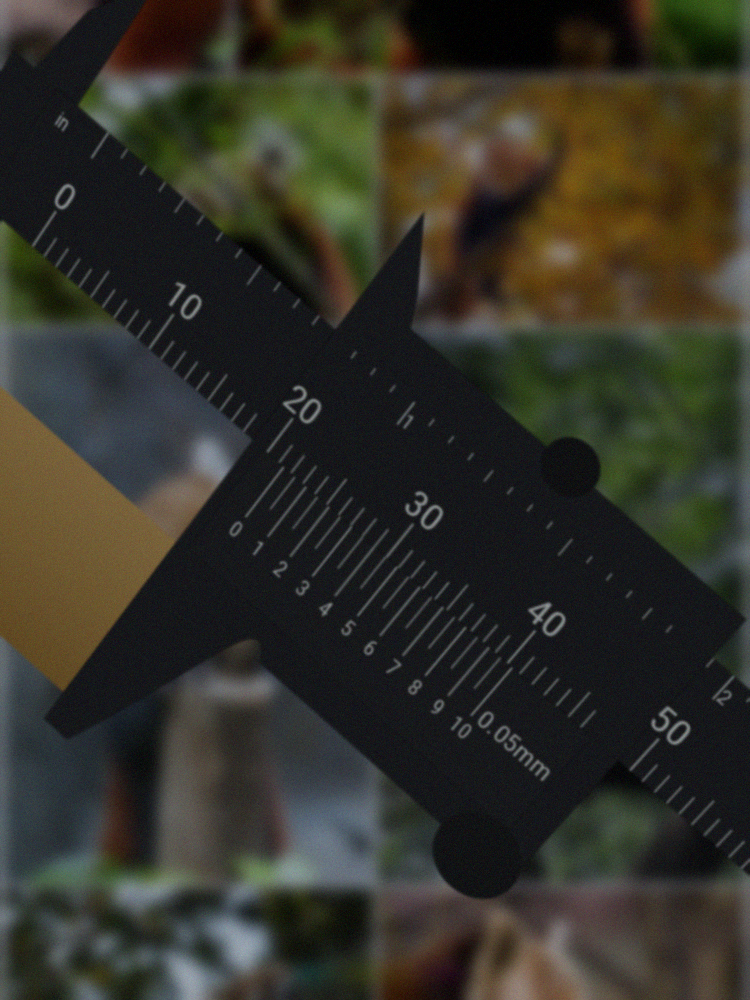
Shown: 21.4; mm
